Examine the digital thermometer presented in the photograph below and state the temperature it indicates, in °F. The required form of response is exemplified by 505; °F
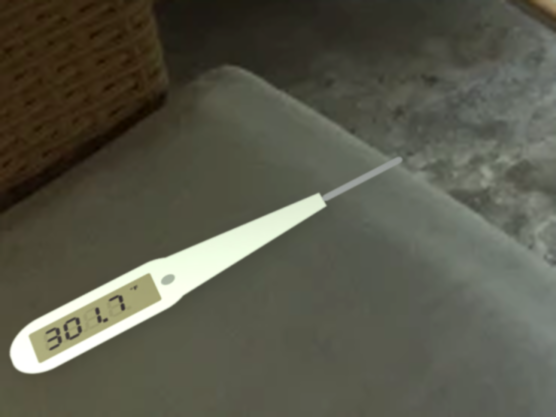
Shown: 301.7; °F
